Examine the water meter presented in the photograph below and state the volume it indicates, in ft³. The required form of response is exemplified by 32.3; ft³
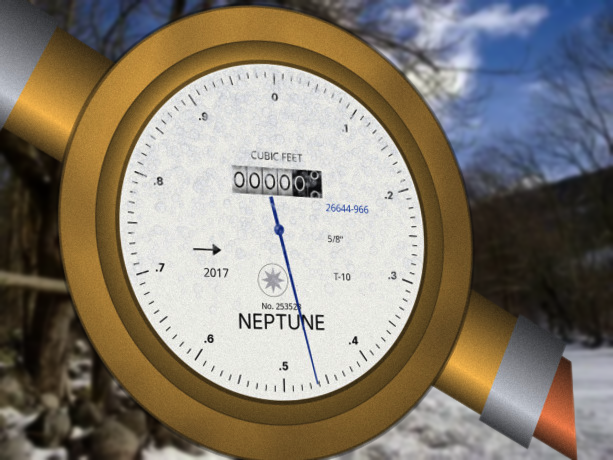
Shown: 8.46; ft³
